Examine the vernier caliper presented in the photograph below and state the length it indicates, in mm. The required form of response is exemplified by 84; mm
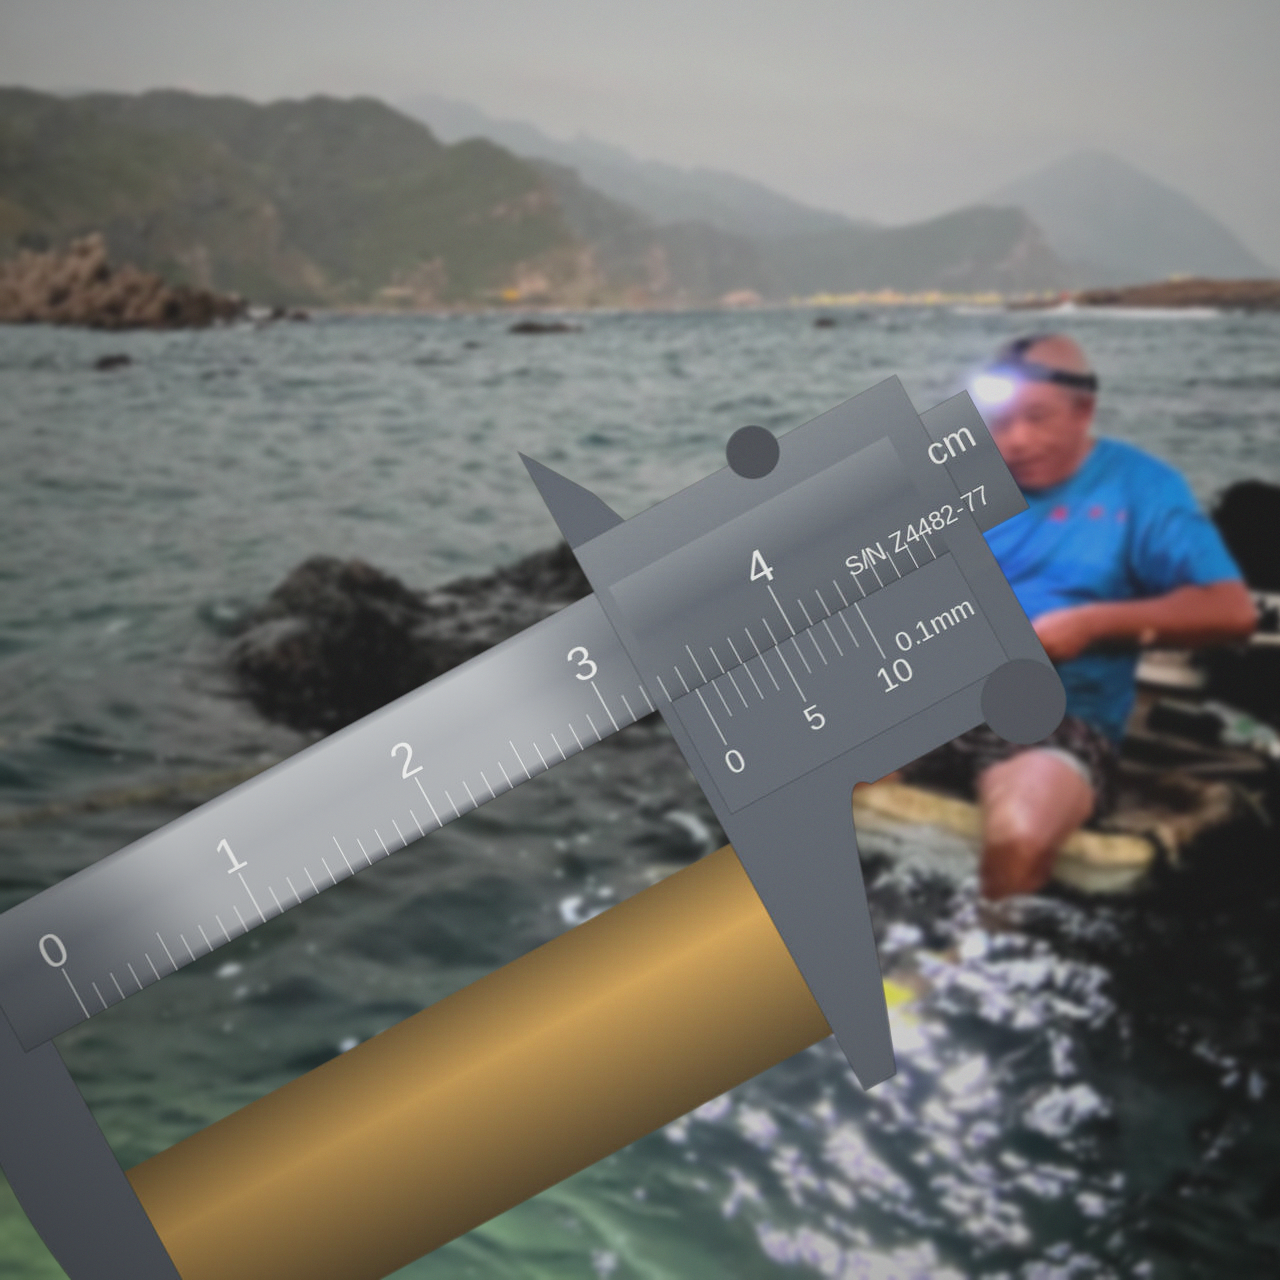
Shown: 34.4; mm
